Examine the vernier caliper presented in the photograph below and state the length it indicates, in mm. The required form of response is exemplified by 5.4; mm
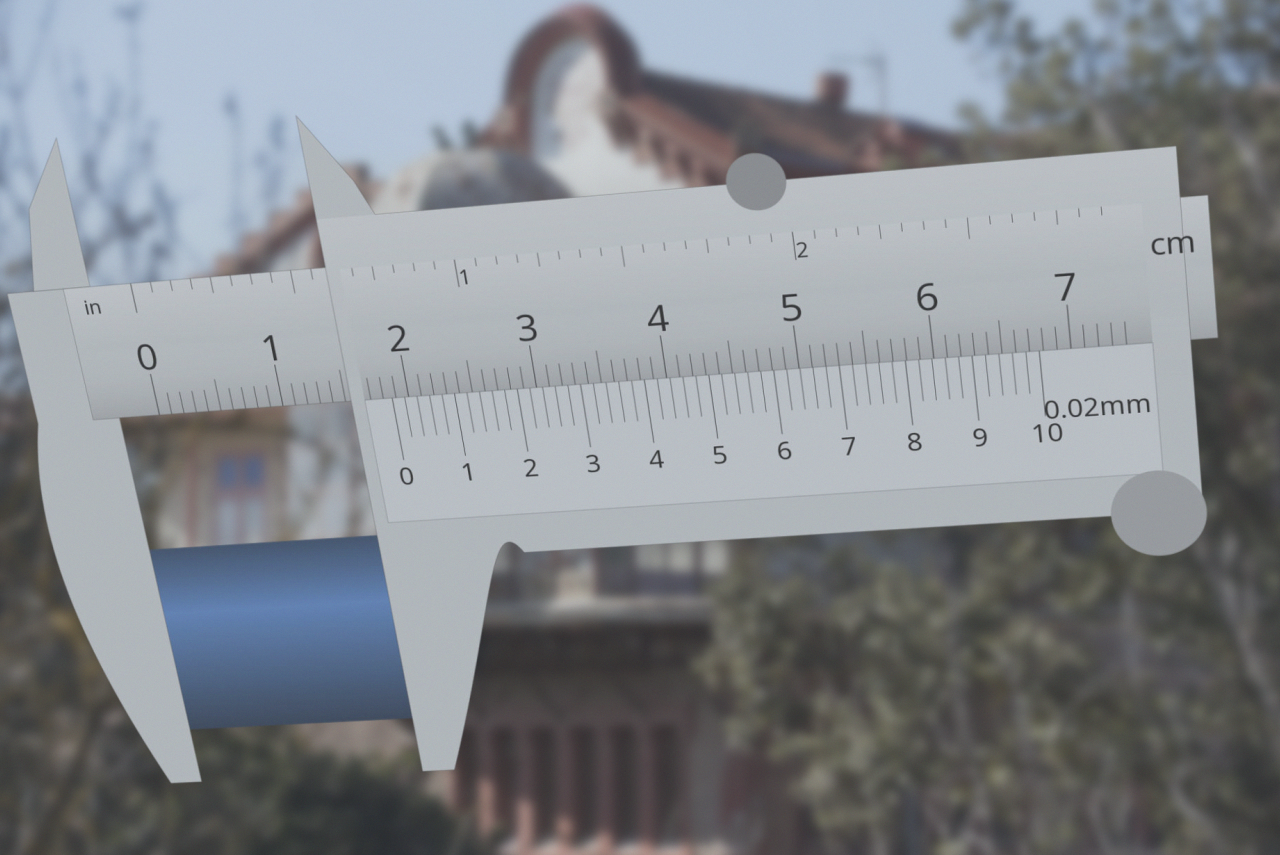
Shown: 18.7; mm
